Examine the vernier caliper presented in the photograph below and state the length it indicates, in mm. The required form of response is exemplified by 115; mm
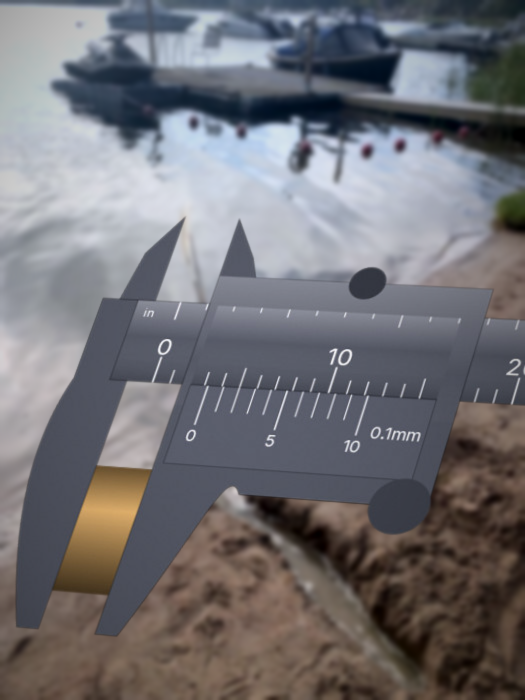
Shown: 3.2; mm
